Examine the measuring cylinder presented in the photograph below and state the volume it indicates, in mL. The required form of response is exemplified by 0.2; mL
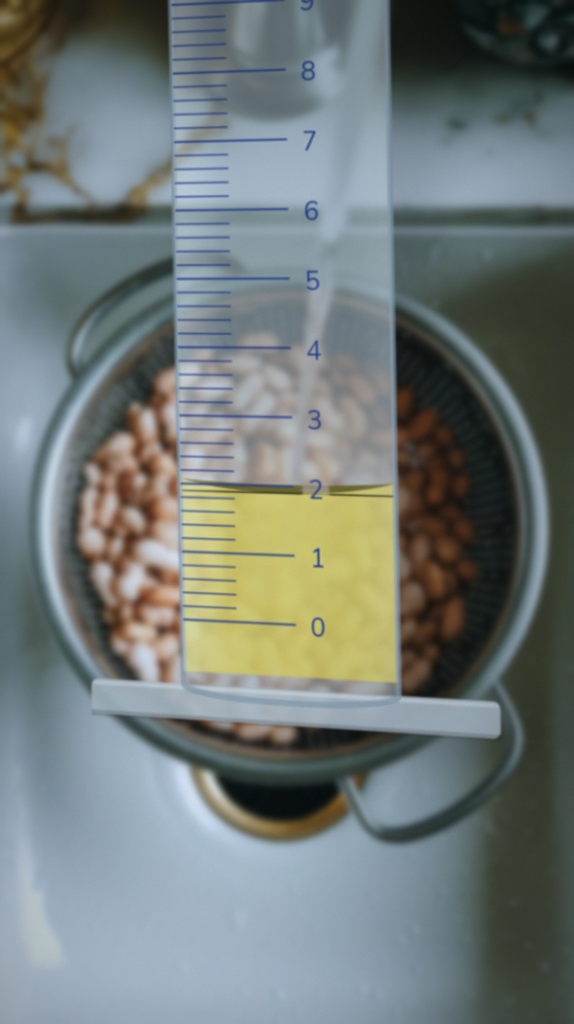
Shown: 1.9; mL
